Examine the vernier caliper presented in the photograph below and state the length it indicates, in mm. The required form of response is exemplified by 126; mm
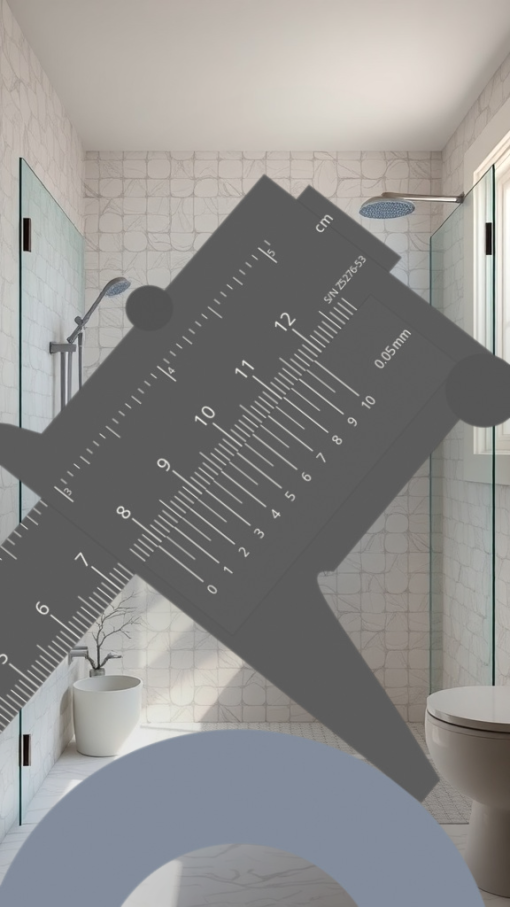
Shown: 79.2; mm
